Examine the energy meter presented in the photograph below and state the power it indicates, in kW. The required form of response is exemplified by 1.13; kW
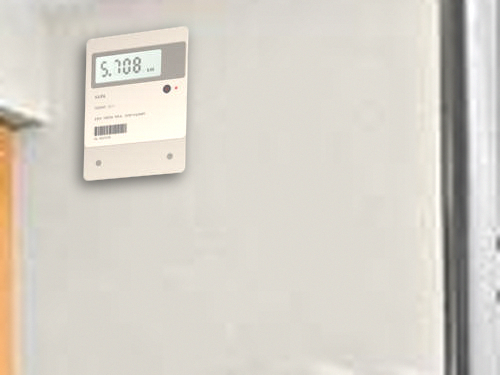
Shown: 5.708; kW
